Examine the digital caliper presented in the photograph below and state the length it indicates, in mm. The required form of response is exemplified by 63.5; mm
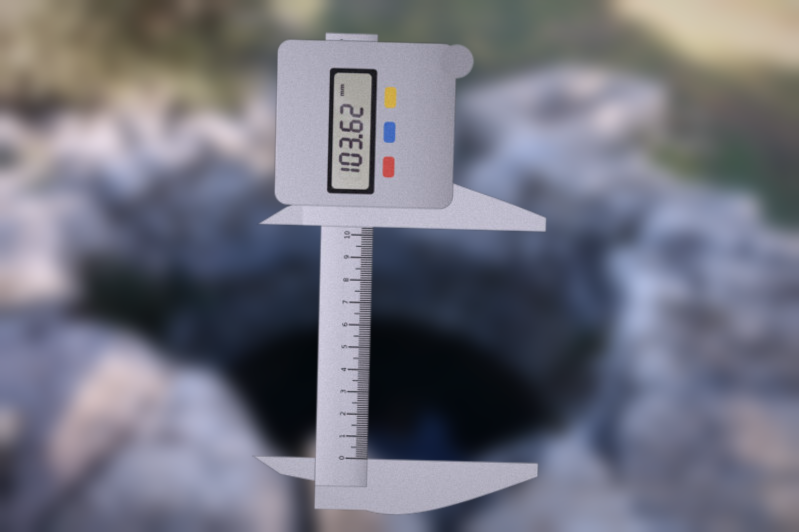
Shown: 103.62; mm
